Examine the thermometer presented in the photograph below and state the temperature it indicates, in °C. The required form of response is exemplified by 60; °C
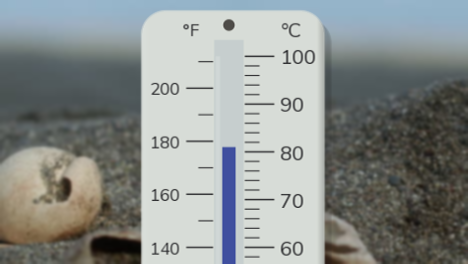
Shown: 81; °C
